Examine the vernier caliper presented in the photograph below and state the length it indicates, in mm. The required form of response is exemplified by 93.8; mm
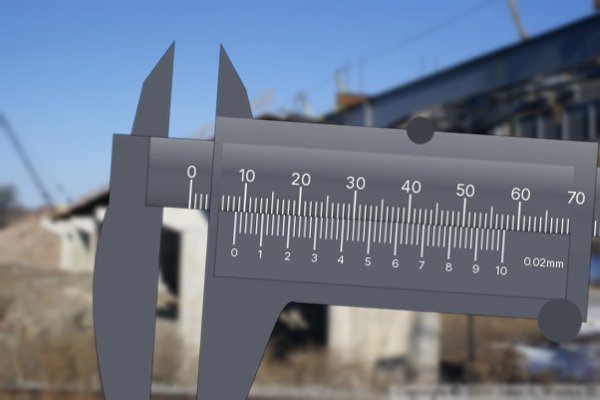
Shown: 8.5; mm
